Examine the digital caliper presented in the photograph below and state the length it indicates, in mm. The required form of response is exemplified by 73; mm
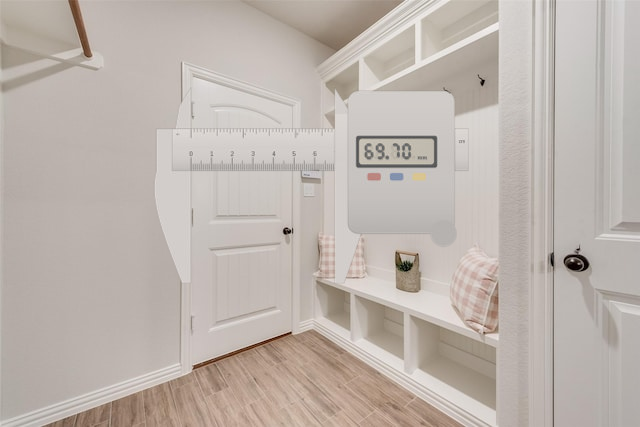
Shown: 69.70; mm
